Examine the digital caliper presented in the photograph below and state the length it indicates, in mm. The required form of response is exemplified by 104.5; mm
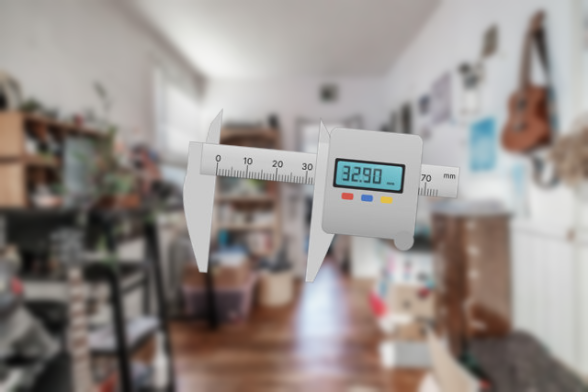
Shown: 32.90; mm
